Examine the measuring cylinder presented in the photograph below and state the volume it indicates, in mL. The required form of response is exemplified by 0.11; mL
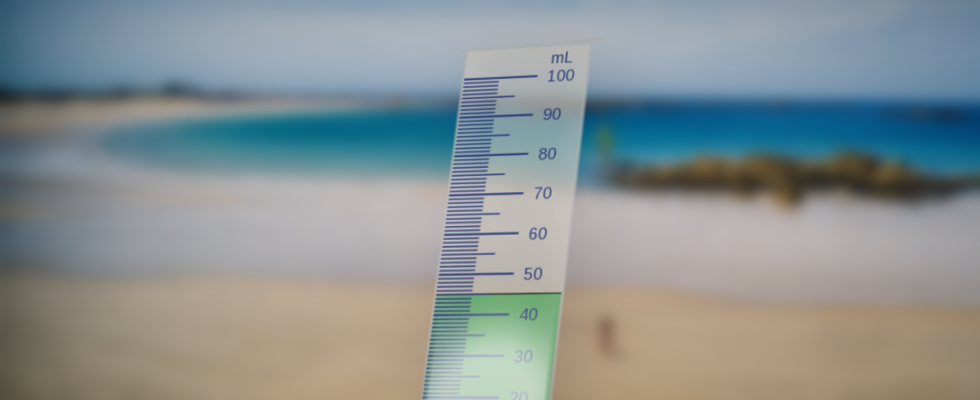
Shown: 45; mL
